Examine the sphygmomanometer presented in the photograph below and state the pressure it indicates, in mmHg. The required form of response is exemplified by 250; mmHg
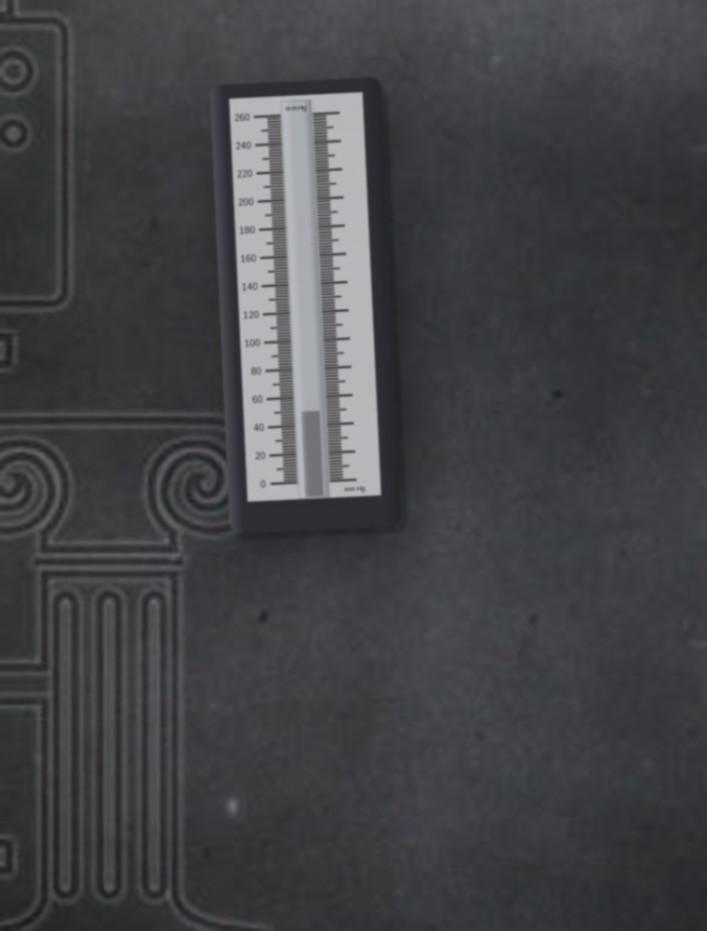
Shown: 50; mmHg
